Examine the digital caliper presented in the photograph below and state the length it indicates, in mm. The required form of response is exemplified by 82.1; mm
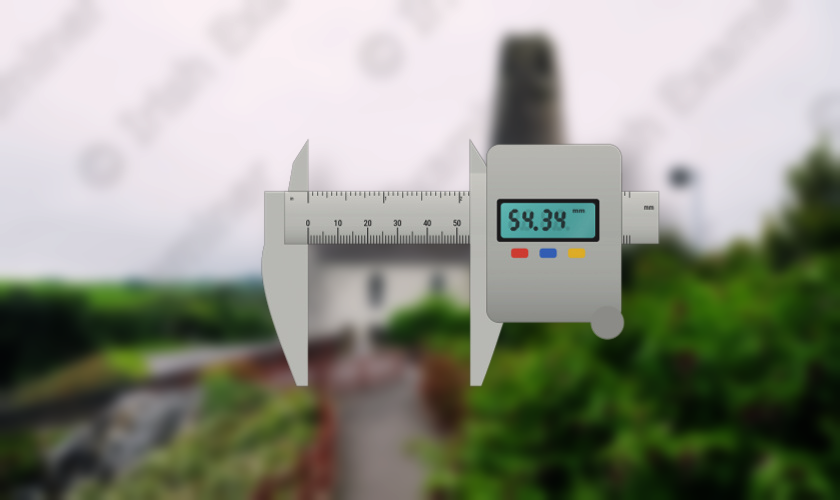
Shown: 54.34; mm
